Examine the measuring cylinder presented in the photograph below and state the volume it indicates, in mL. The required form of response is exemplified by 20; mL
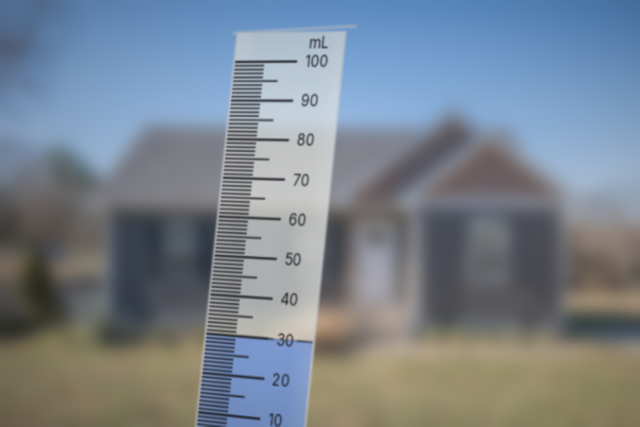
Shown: 30; mL
